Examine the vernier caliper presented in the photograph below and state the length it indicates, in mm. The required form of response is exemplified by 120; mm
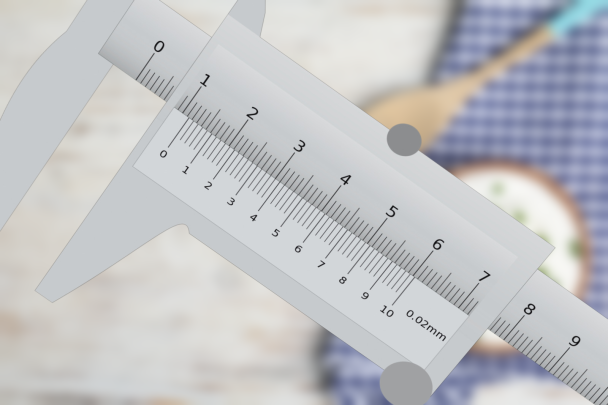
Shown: 11.4; mm
